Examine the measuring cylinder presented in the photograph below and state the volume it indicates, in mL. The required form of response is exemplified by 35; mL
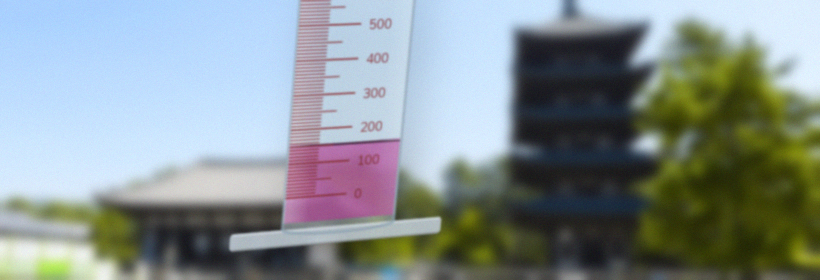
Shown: 150; mL
